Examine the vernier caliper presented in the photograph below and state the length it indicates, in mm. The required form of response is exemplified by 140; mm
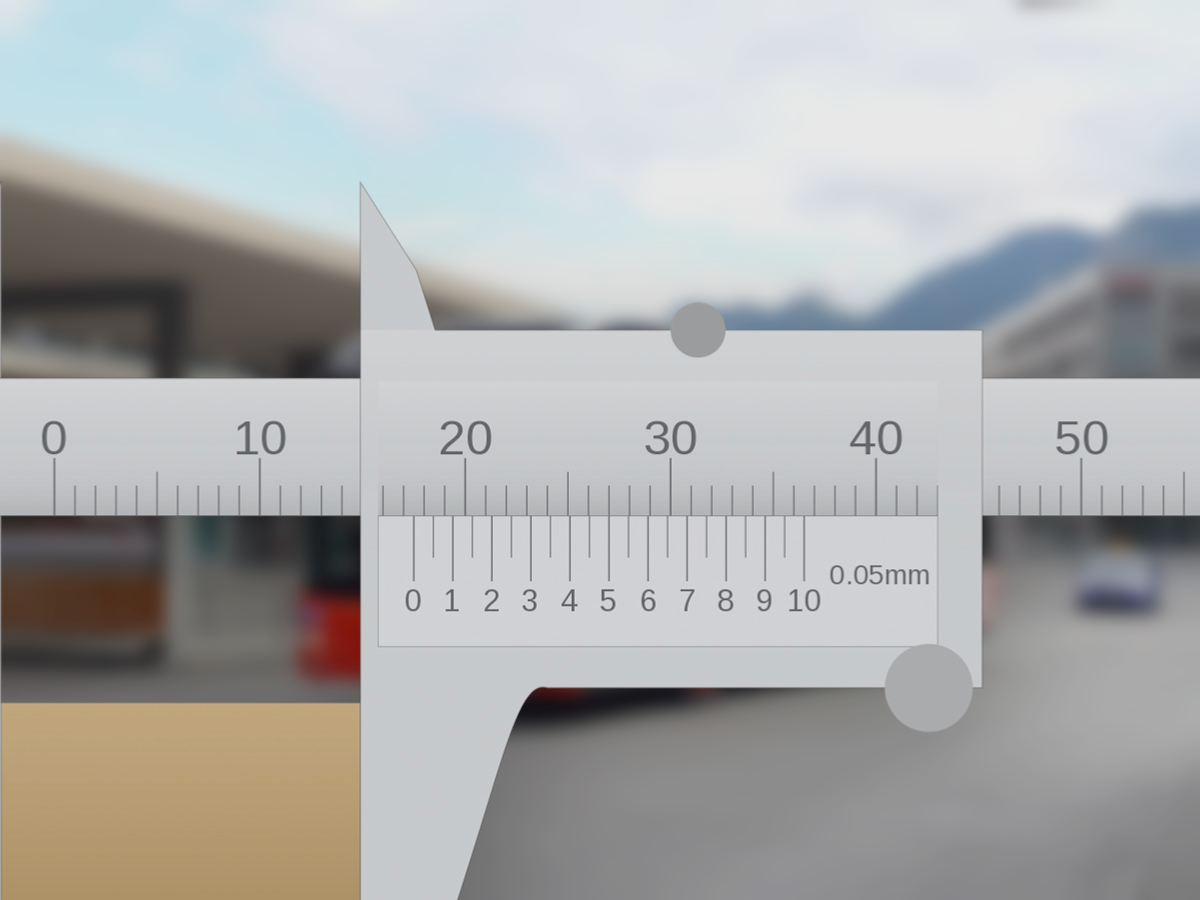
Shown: 17.5; mm
